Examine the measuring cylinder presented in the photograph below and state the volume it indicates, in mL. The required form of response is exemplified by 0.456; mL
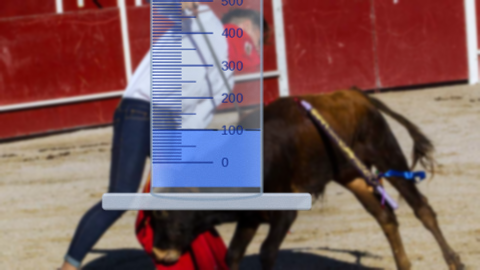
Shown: 100; mL
